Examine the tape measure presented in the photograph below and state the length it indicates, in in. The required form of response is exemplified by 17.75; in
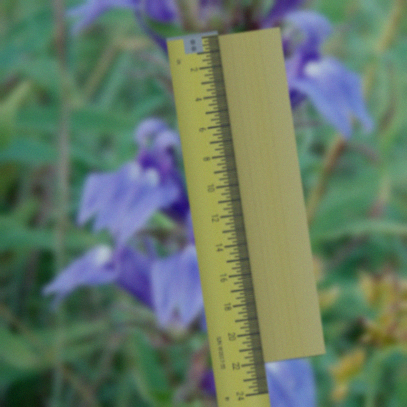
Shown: 22; in
